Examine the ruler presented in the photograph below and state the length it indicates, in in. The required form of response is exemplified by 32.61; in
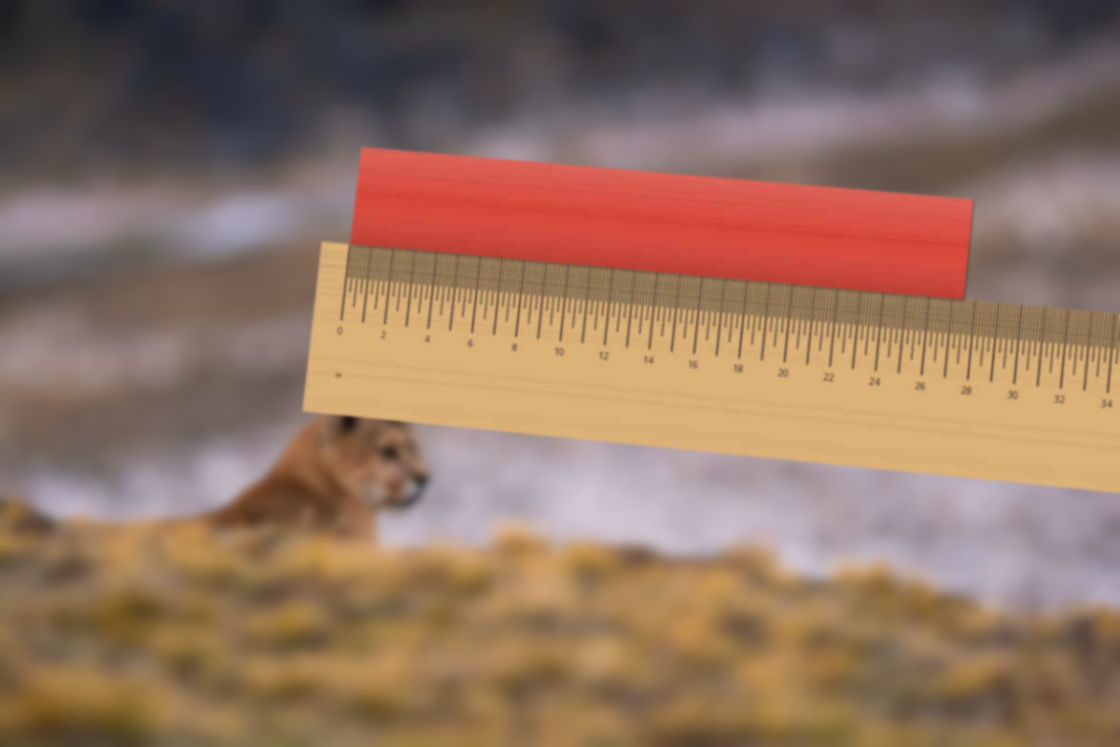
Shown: 27.5; in
